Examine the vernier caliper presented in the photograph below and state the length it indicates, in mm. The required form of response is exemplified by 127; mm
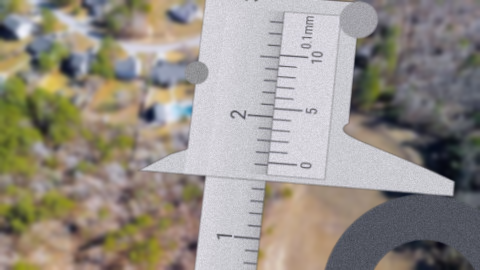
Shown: 16.2; mm
